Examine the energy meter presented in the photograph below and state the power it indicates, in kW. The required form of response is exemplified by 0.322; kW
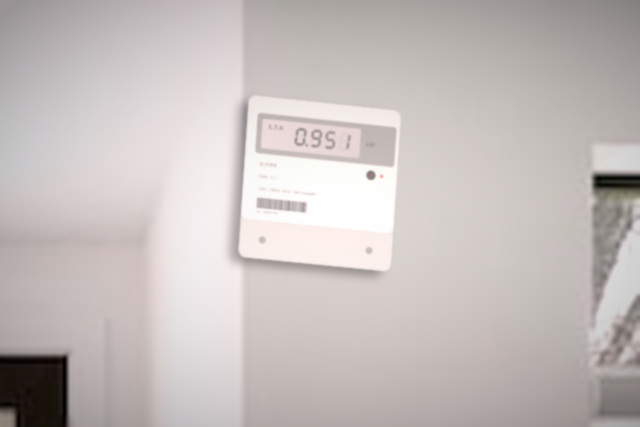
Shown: 0.951; kW
